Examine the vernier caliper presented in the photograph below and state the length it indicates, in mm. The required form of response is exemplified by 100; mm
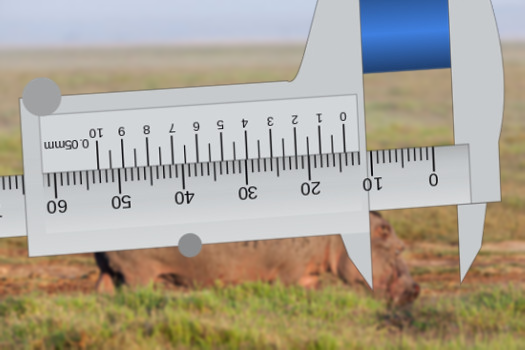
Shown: 14.2; mm
